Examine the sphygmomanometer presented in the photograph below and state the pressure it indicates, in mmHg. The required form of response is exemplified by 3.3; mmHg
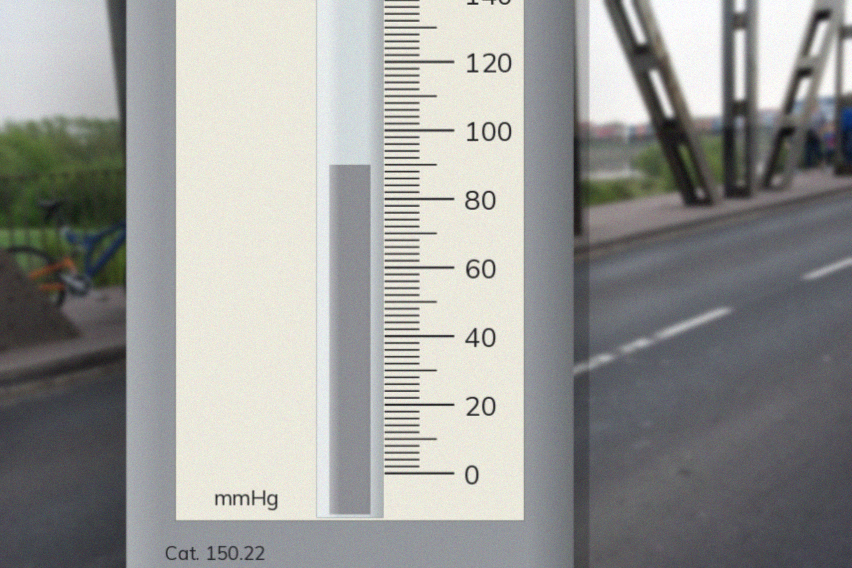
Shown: 90; mmHg
